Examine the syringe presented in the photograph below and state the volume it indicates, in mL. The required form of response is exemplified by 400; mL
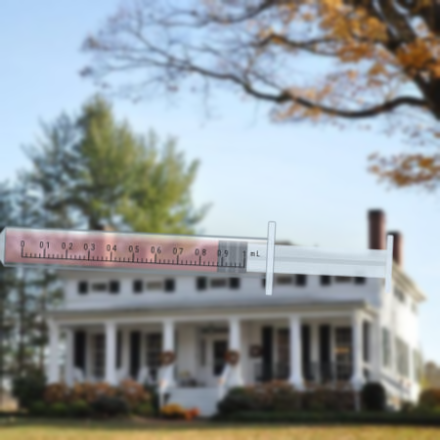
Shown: 0.88; mL
